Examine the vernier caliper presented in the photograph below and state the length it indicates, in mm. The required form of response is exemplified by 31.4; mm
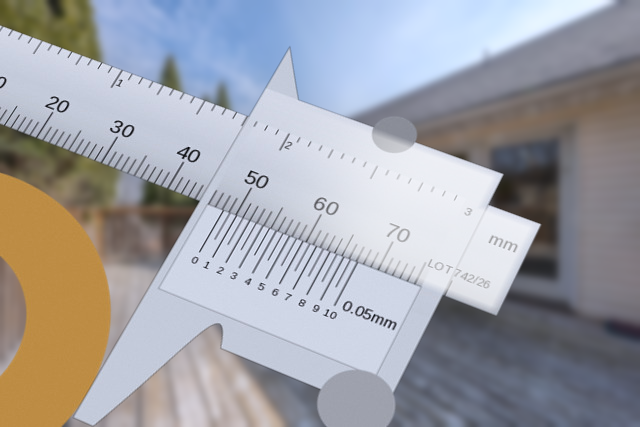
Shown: 48.2; mm
